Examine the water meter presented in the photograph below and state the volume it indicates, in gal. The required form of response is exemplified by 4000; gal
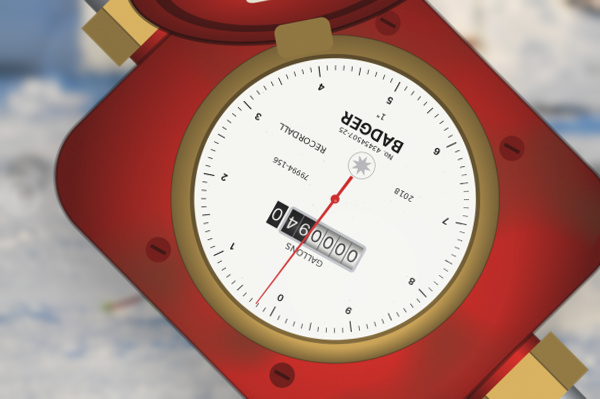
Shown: 940.2; gal
